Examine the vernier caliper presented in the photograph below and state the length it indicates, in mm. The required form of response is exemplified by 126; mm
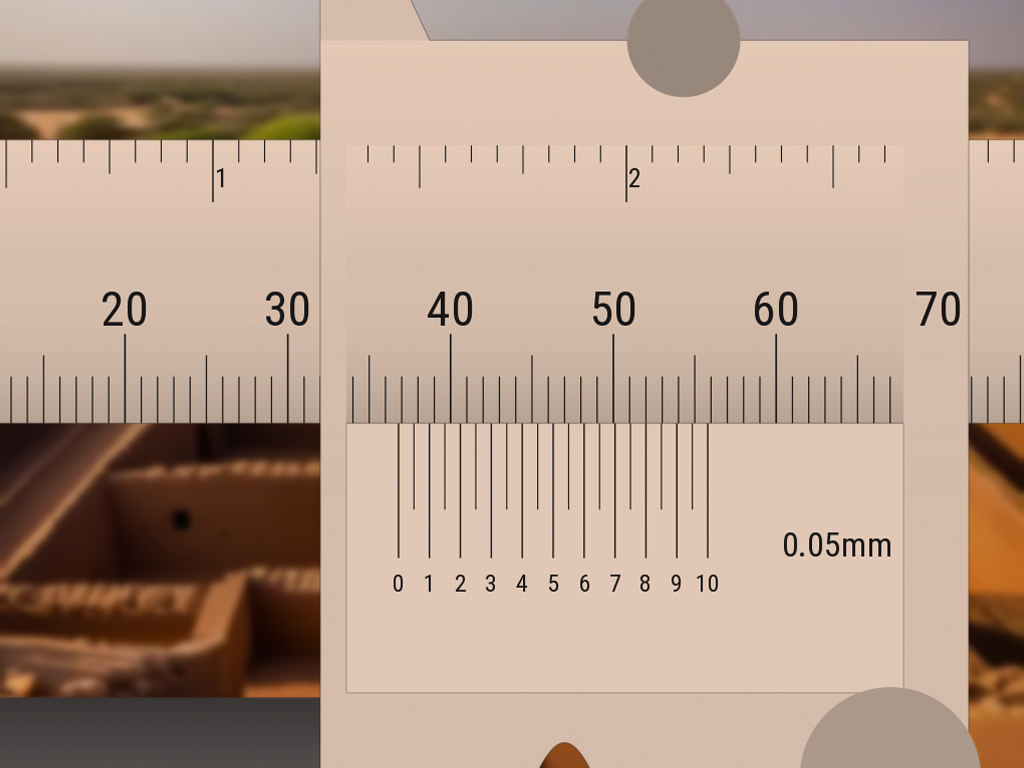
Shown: 36.8; mm
